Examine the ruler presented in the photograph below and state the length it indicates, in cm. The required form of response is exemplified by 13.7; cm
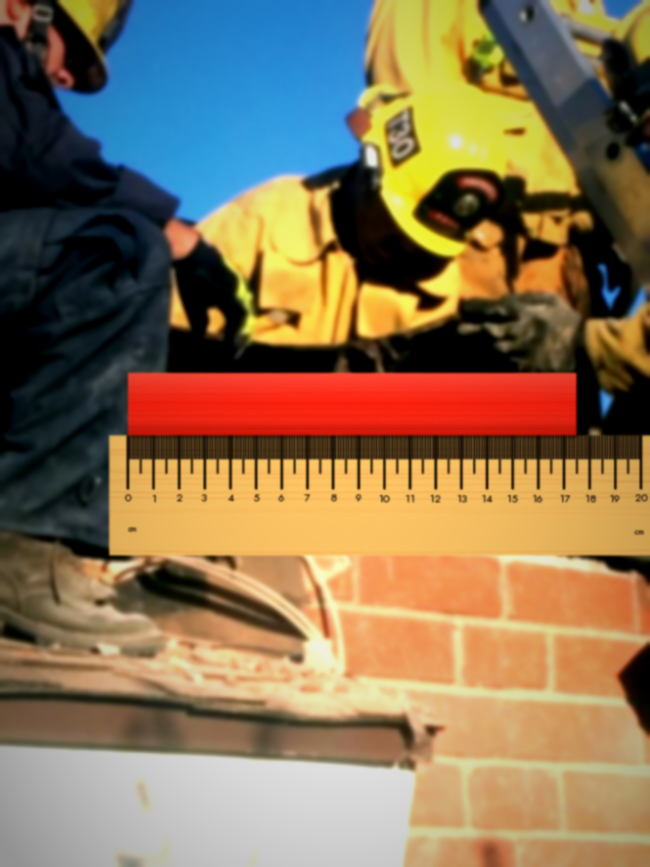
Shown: 17.5; cm
